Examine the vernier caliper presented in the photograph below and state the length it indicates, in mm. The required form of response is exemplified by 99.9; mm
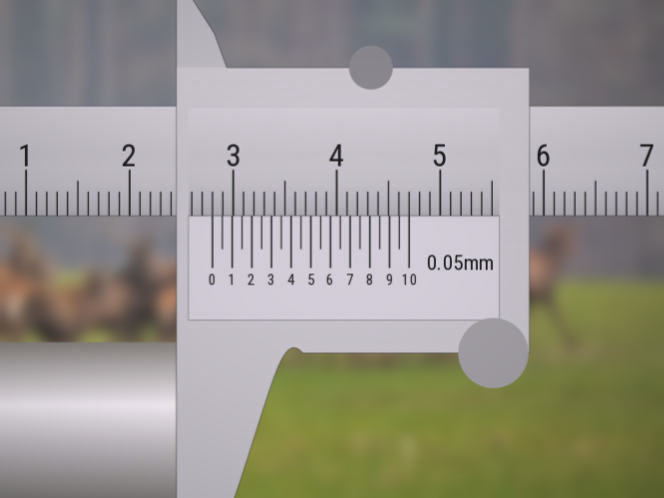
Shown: 28.0; mm
